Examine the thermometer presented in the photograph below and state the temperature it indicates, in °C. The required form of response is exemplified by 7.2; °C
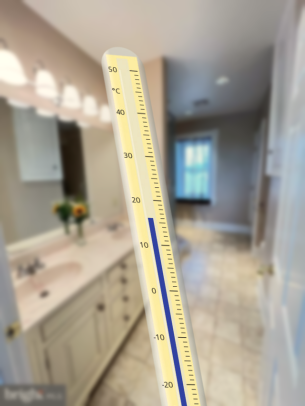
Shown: 16; °C
